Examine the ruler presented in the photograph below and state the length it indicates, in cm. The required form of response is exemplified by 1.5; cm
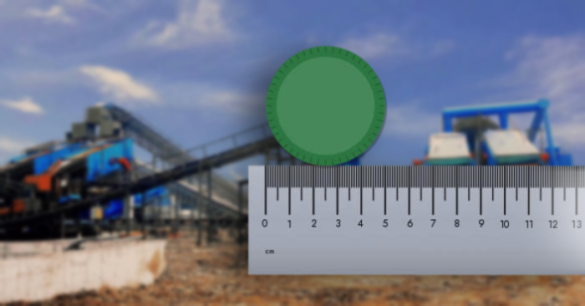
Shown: 5; cm
